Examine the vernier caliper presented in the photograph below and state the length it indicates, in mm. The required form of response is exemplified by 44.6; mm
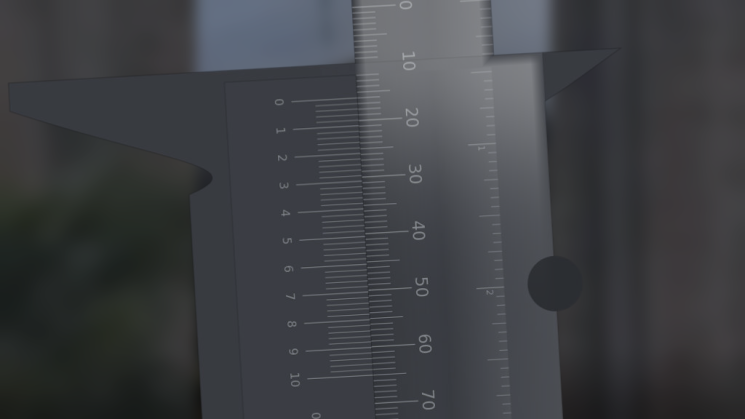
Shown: 16.0; mm
